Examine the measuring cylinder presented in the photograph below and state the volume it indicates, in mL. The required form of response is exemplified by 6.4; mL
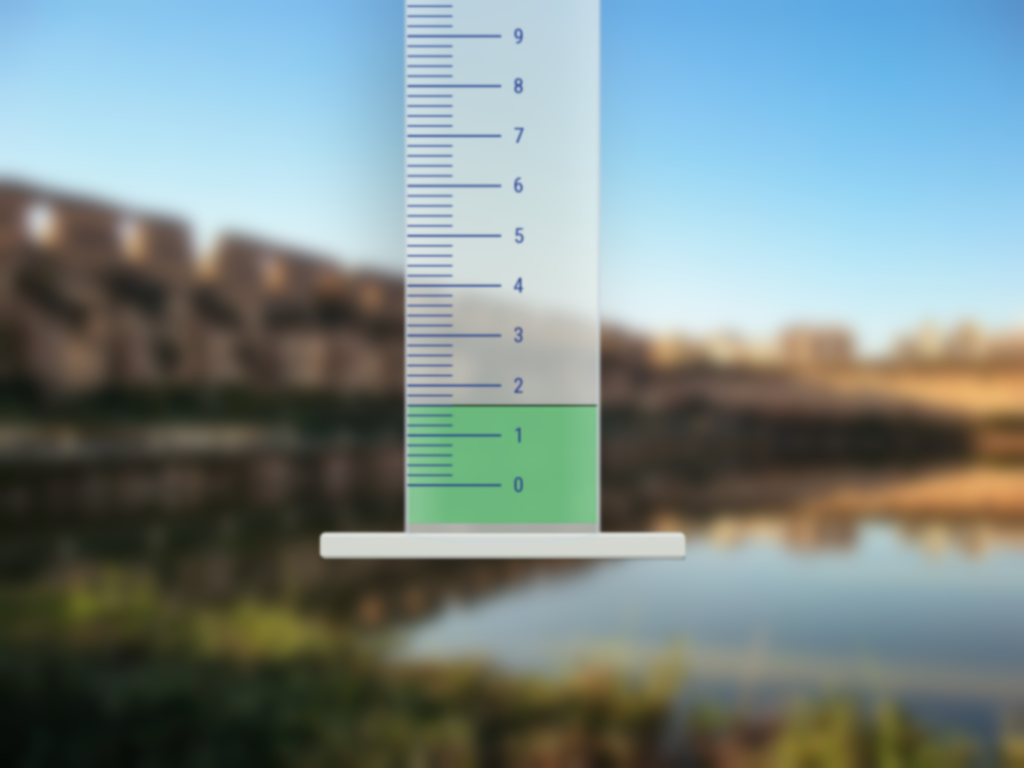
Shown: 1.6; mL
